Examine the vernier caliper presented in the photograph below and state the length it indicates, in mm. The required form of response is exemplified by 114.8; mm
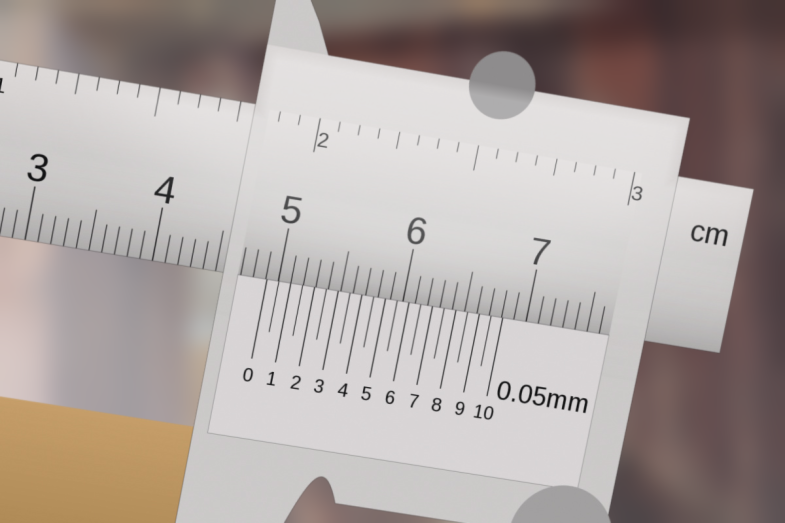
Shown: 49.1; mm
